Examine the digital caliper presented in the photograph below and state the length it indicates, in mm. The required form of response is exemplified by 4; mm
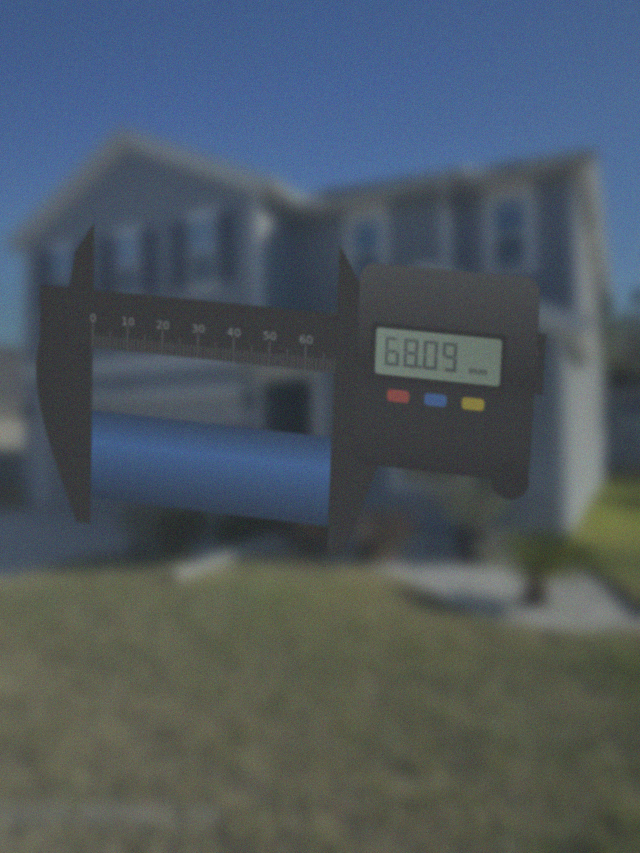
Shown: 68.09; mm
